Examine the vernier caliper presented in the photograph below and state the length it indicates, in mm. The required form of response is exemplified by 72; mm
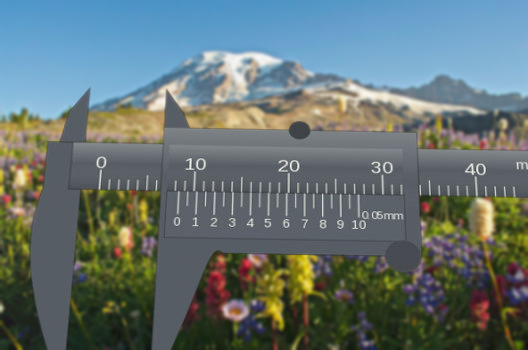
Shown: 8.4; mm
